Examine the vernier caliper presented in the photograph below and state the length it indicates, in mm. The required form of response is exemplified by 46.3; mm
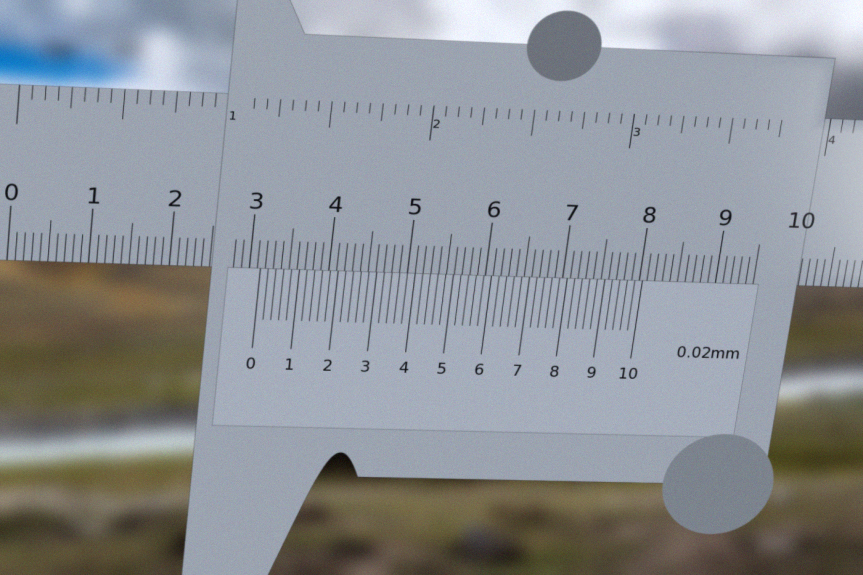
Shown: 31.4; mm
